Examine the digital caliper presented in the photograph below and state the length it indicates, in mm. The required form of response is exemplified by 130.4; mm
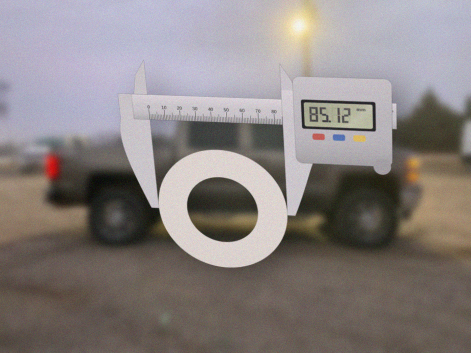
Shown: 85.12; mm
